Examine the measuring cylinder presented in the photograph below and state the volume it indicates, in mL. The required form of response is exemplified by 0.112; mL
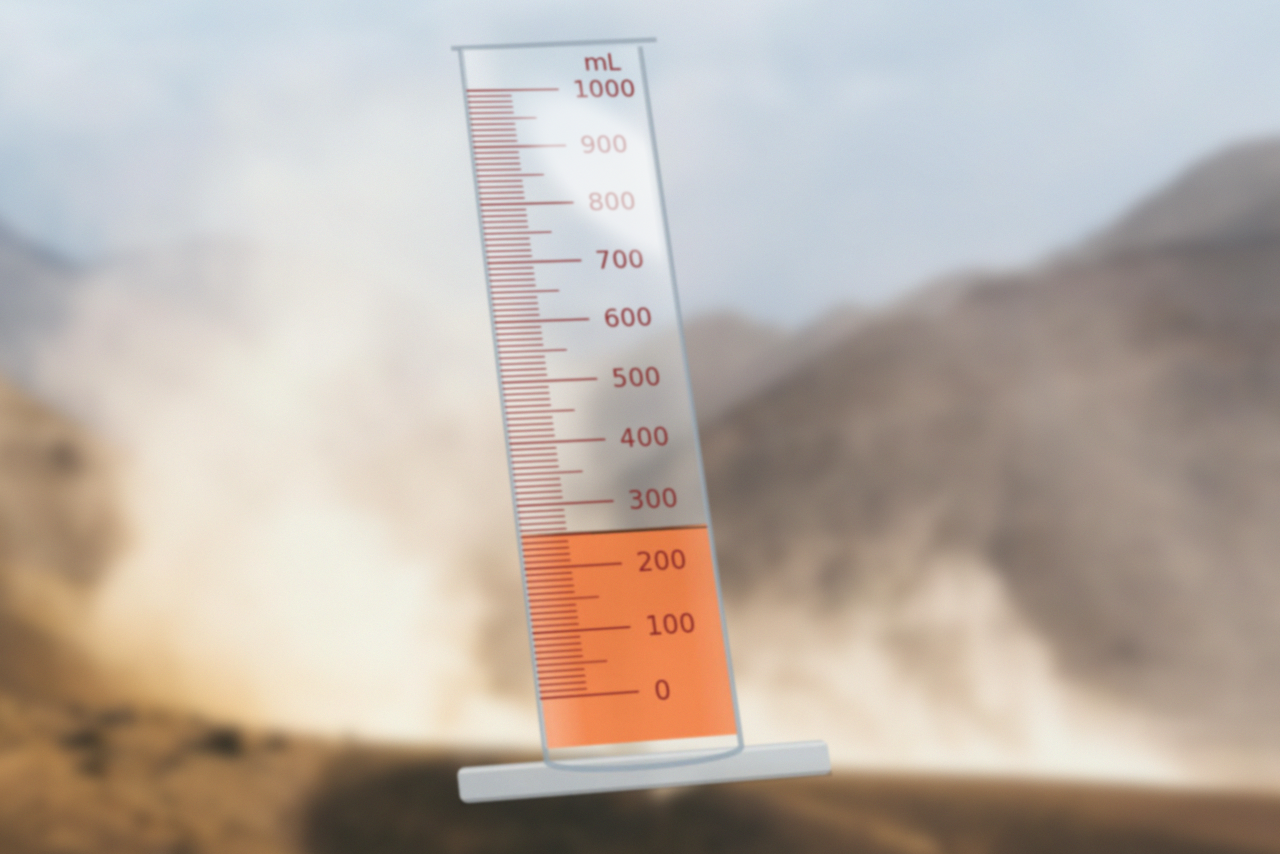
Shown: 250; mL
